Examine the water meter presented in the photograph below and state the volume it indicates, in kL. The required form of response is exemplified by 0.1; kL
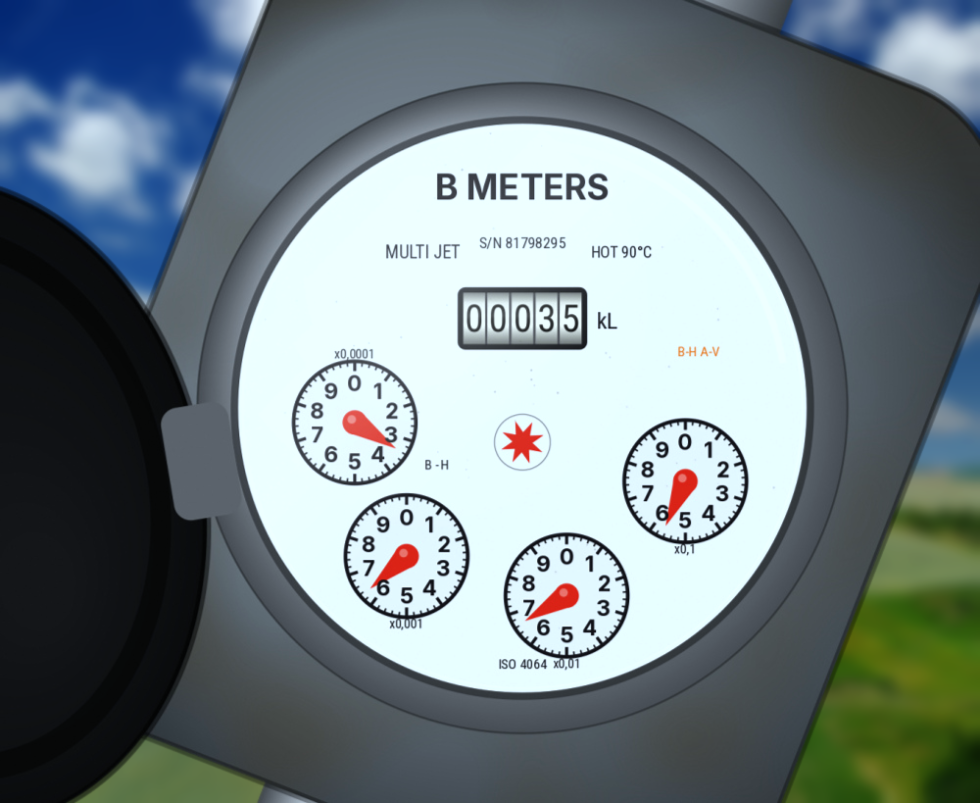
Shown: 35.5663; kL
